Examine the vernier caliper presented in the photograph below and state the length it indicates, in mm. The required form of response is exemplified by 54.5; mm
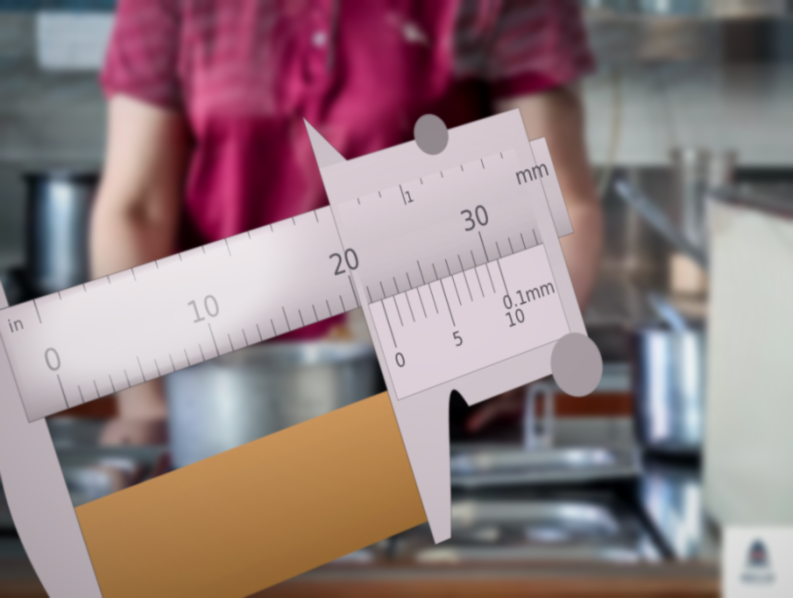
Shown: 21.7; mm
